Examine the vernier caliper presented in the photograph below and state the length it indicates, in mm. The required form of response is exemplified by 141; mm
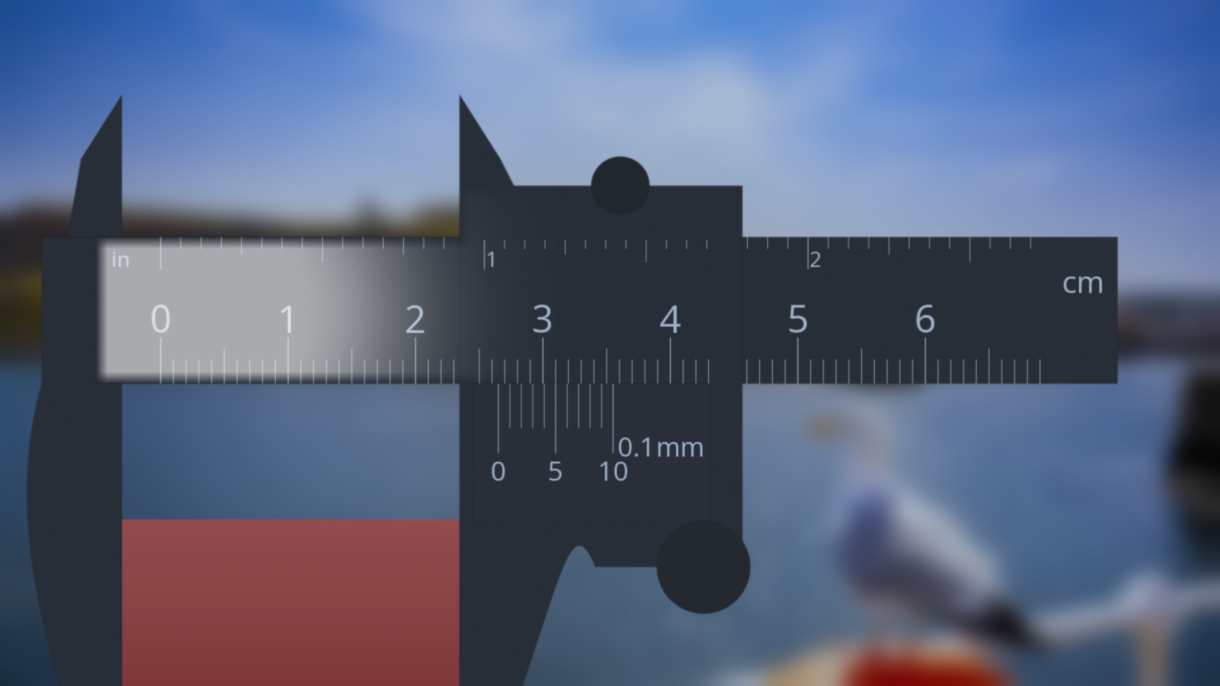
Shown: 26.5; mm
